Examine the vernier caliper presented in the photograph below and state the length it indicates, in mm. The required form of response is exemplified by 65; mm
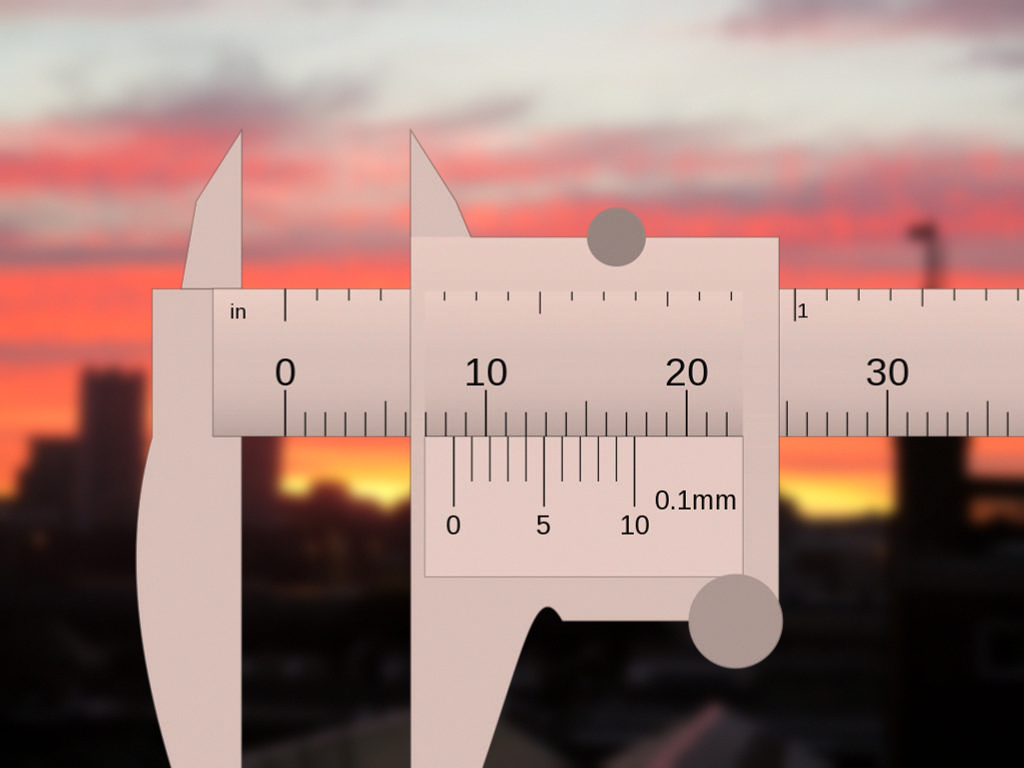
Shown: 8.4; mm
